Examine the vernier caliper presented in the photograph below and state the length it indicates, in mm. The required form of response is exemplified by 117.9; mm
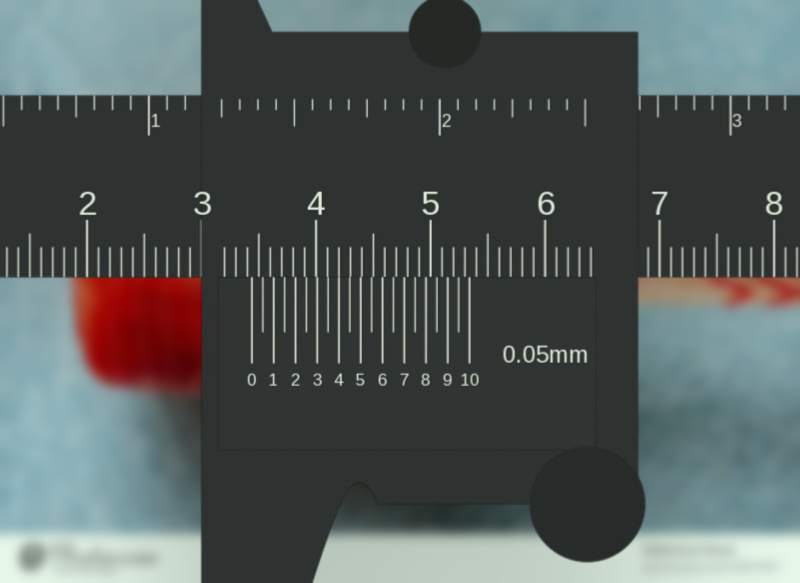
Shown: 34.4; mm
